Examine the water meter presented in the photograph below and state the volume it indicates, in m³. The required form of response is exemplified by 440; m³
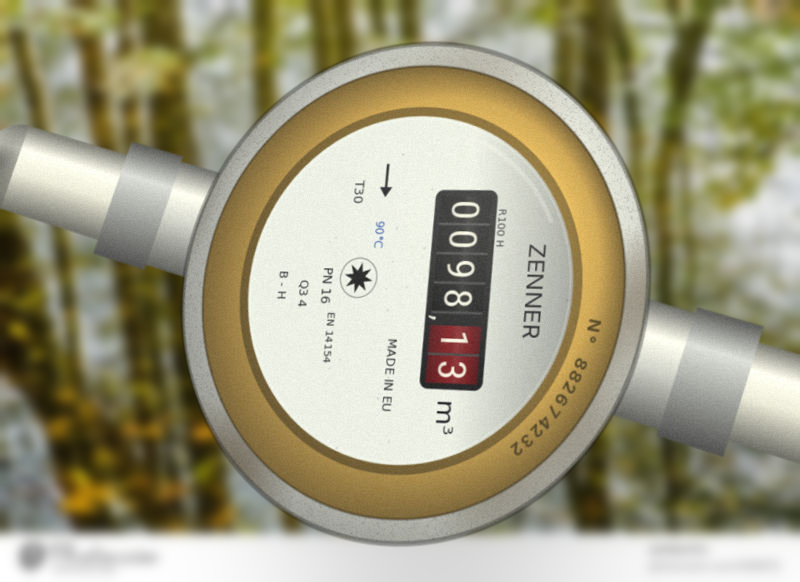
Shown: 98.13; m³
